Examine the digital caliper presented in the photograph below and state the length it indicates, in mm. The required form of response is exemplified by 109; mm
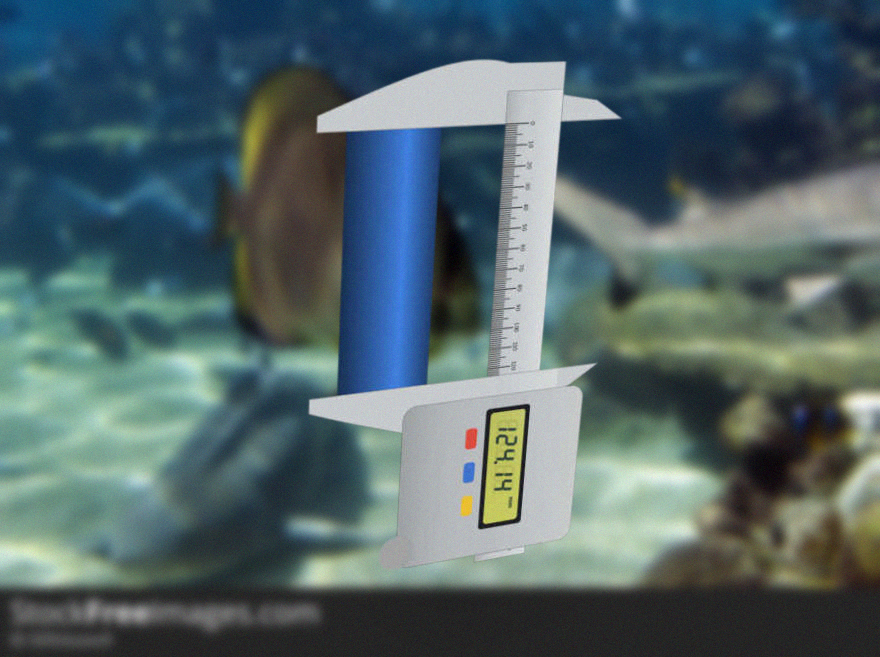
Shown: 124.14; mm
